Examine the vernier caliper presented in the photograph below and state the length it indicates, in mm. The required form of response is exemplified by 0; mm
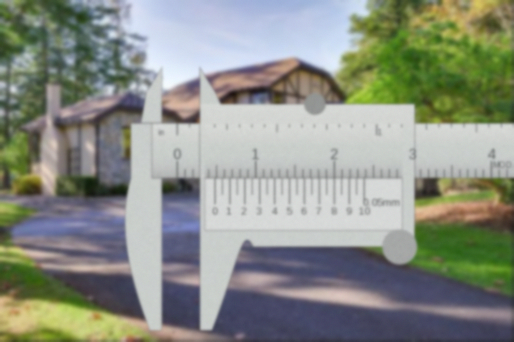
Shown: 4.8; mm
